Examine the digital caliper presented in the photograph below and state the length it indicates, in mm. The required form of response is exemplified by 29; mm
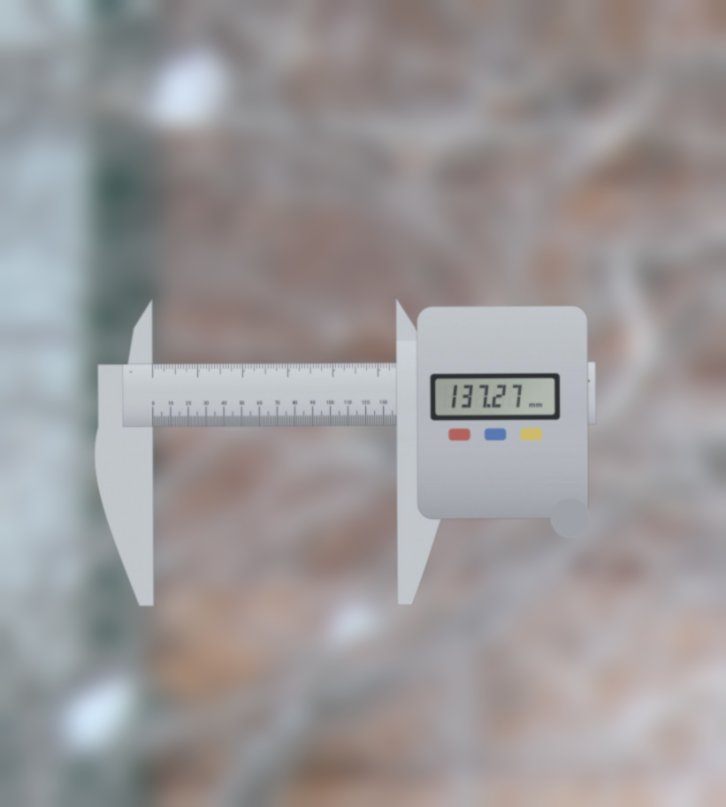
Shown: 137.27; mm
